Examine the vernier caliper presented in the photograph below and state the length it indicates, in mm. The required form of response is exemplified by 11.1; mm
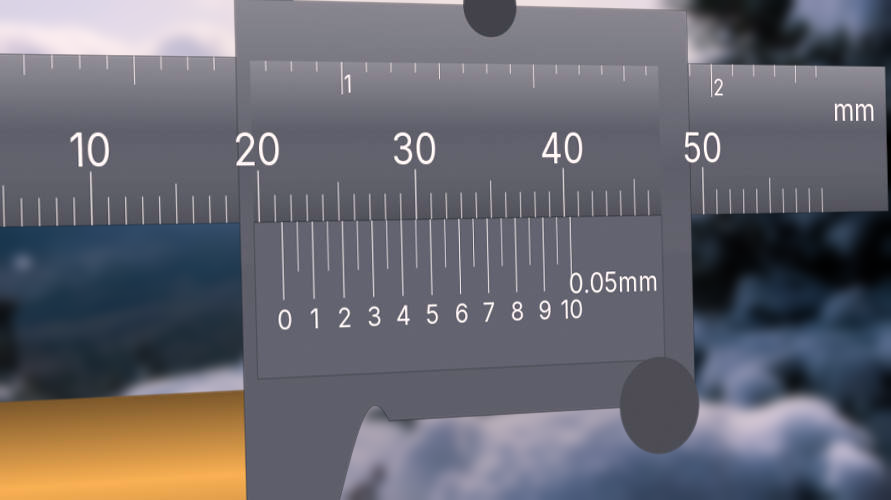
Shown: 21.4; mm
